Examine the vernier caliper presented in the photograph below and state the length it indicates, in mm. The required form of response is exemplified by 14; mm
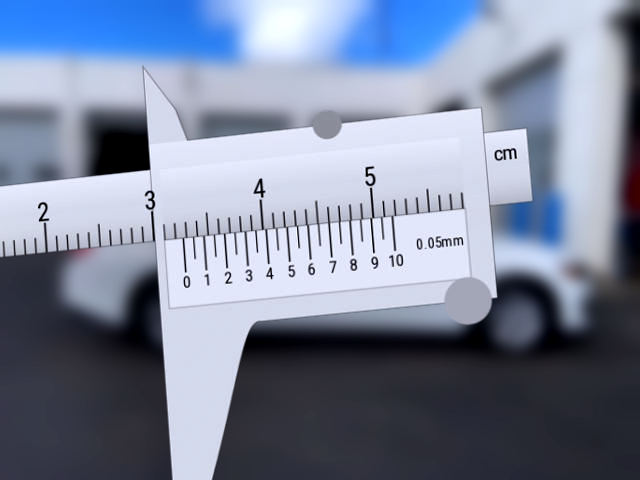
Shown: 32.7; mm
